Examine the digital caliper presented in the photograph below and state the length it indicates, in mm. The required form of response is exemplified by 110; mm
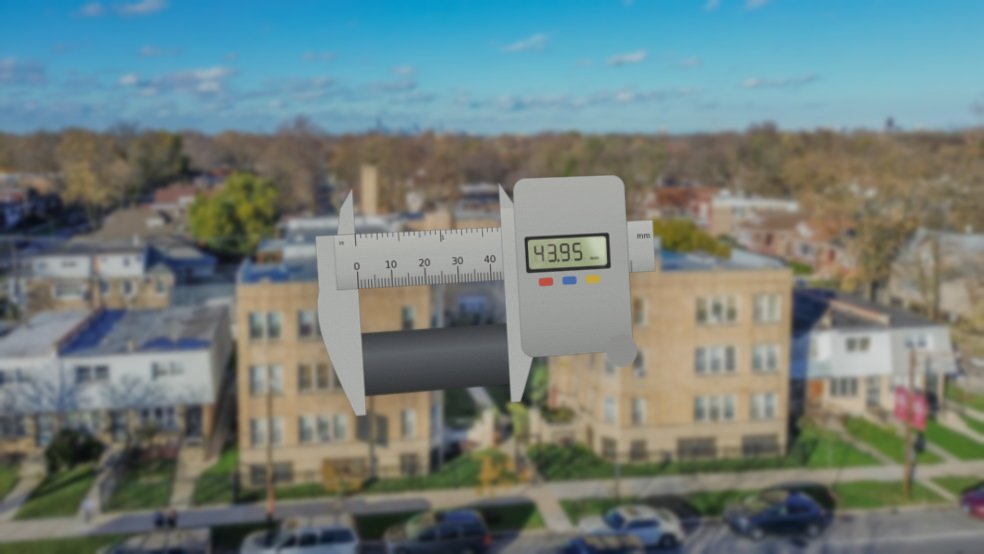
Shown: 43.95; mm
